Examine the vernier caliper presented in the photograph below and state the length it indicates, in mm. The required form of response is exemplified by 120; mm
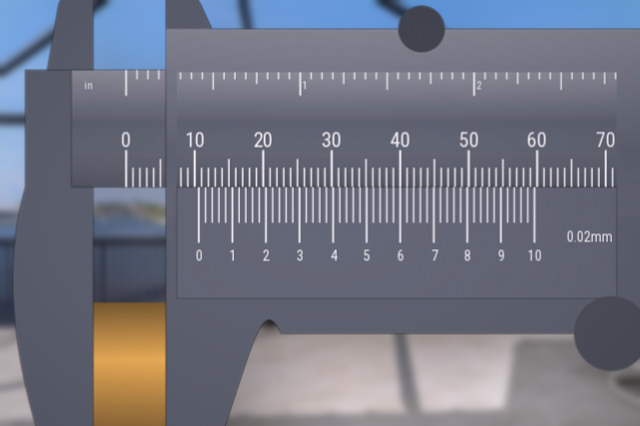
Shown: 10.6; mm
